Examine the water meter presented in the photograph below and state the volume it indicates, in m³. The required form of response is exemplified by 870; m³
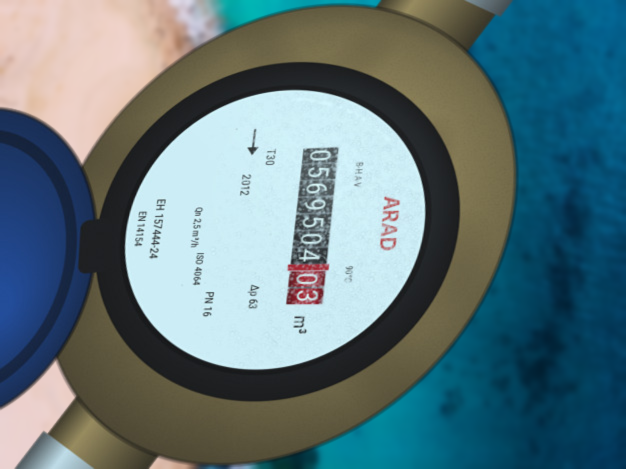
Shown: 569504.03; m³
